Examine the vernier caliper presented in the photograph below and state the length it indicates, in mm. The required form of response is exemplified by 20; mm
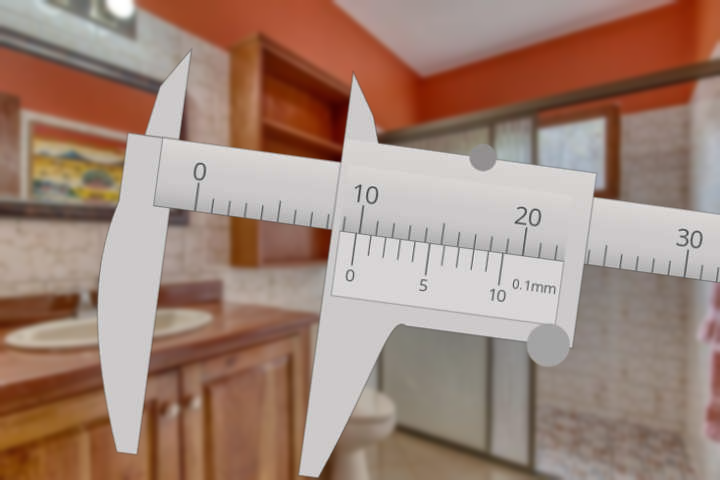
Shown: 9.8; mm
